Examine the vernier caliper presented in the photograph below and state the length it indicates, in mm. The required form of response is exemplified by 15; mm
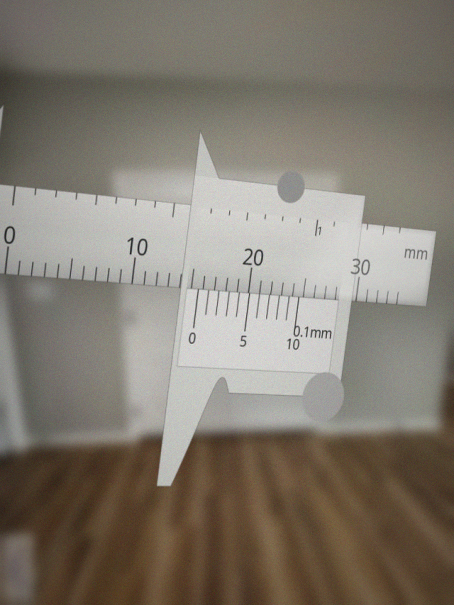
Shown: 15.6; mm
